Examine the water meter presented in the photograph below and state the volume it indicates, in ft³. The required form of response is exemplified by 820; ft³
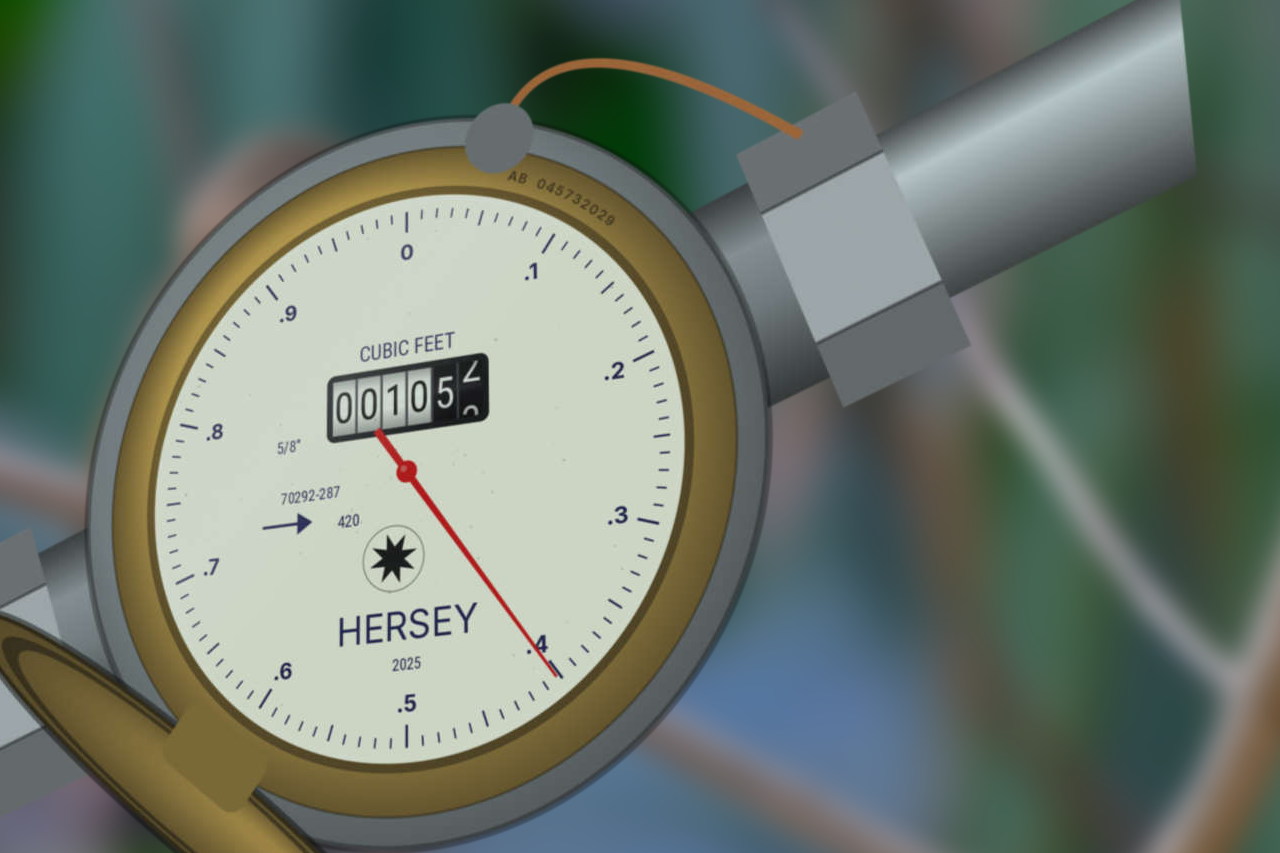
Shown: 1052.40; ft³
